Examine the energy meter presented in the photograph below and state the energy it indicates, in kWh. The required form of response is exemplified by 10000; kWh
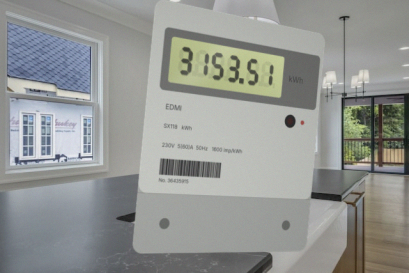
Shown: 3153.51; kWh
